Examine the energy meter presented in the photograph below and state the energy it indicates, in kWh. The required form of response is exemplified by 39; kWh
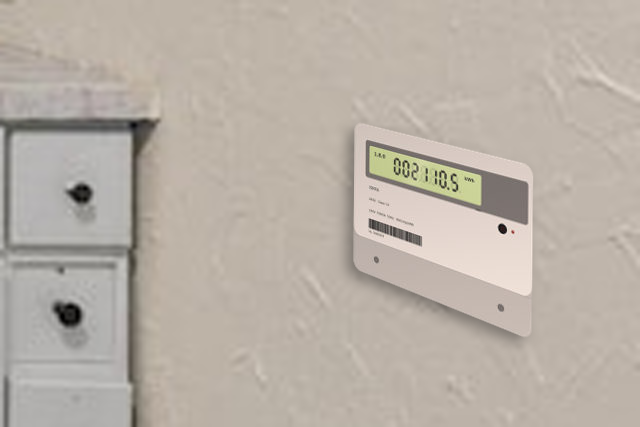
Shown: 2110.5; kWh
